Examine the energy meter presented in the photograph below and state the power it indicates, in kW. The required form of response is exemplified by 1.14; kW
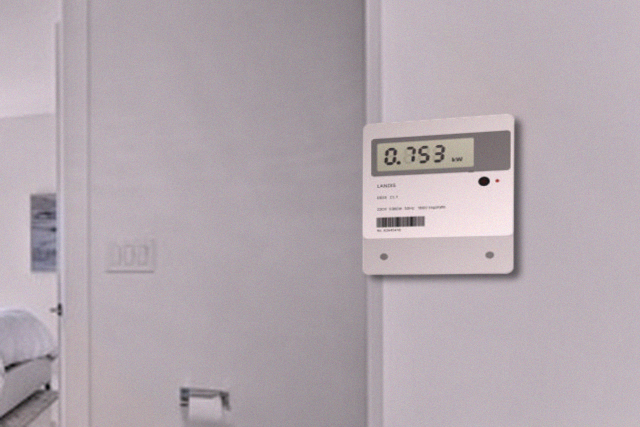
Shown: 0.753; kW
